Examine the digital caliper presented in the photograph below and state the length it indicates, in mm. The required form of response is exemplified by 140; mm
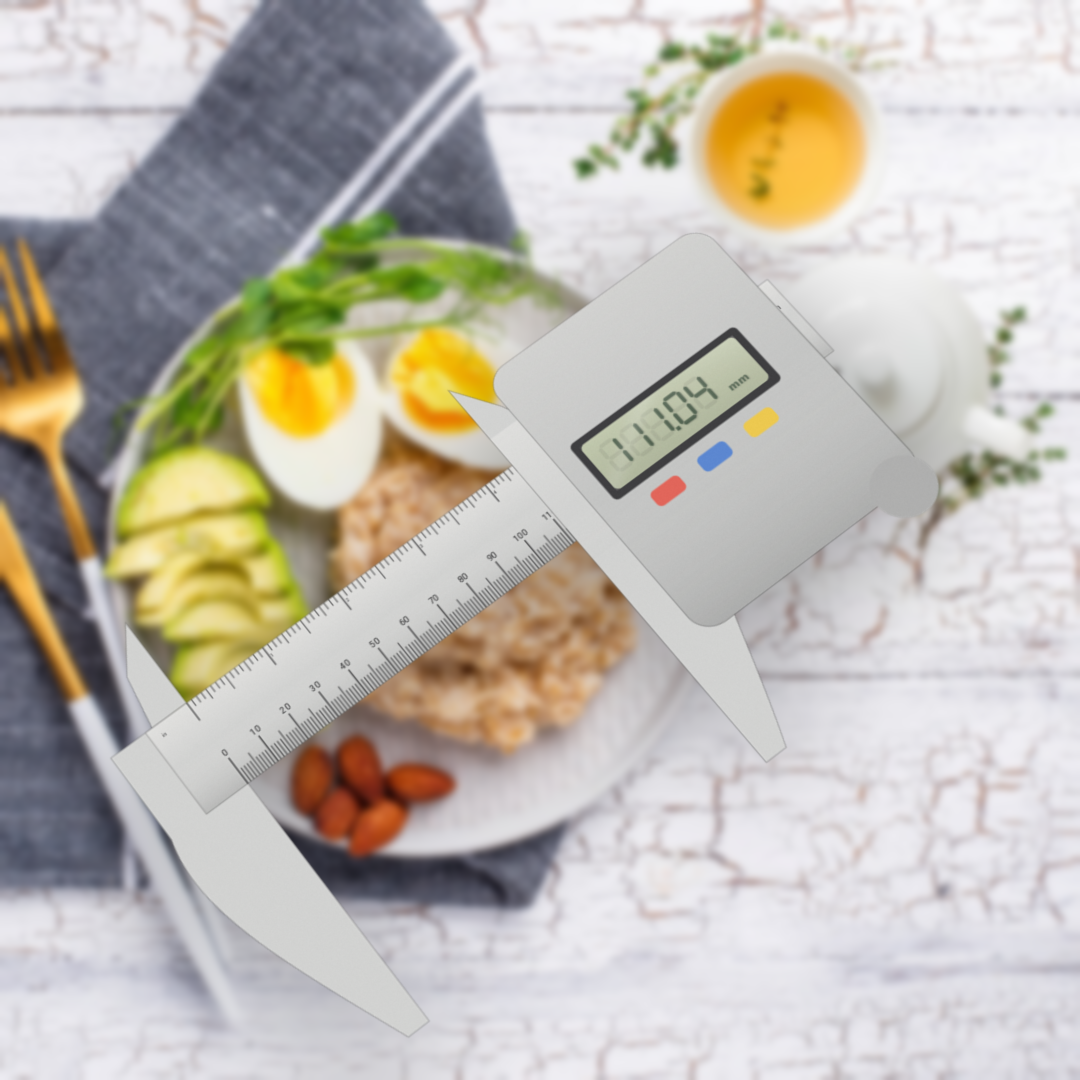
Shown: 111.04; mm
